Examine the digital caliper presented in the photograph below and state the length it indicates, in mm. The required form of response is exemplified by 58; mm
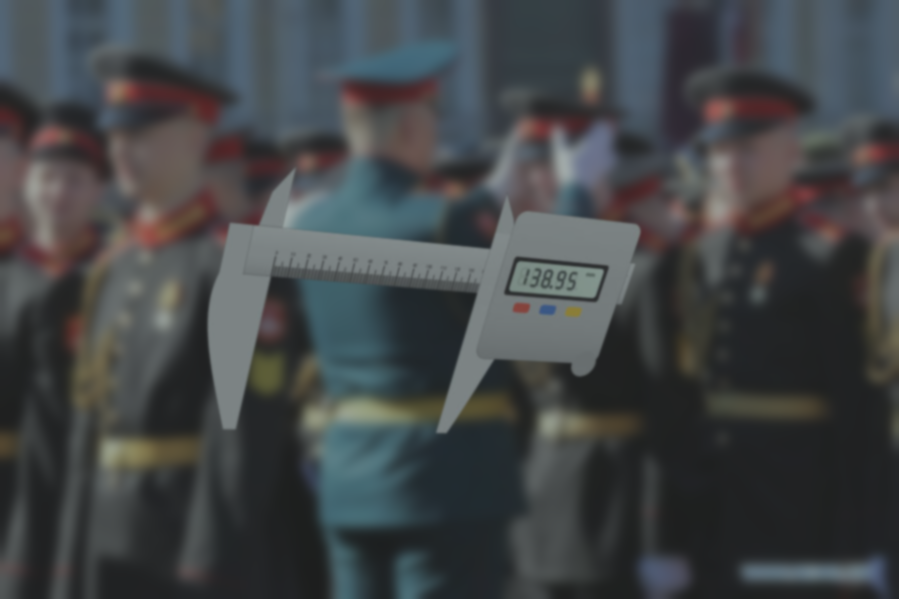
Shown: 138.95; mm
